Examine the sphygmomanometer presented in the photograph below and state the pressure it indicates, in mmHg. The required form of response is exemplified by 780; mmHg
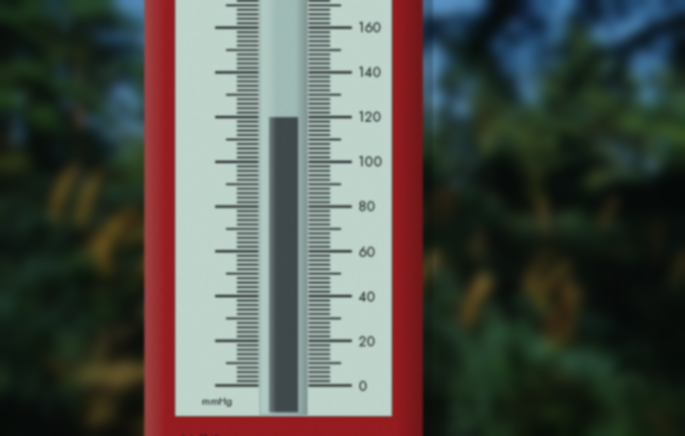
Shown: 120; mmHg
